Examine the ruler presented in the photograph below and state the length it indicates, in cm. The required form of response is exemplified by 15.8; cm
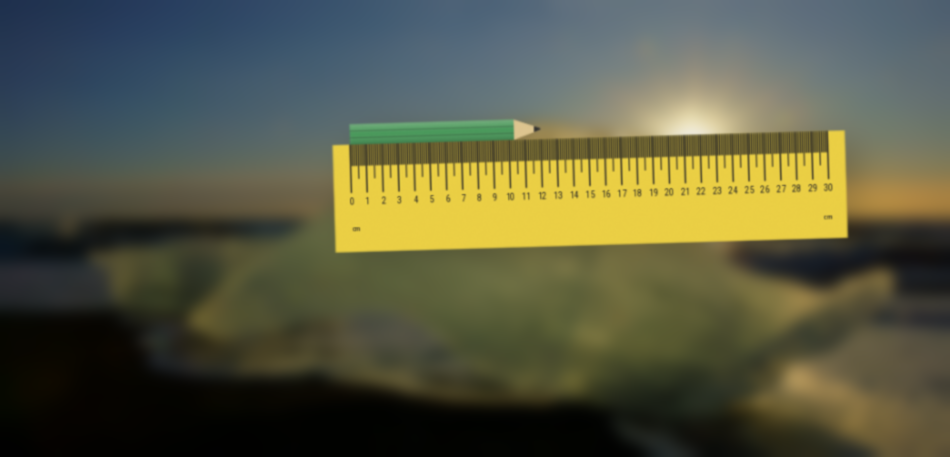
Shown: 12; cm
